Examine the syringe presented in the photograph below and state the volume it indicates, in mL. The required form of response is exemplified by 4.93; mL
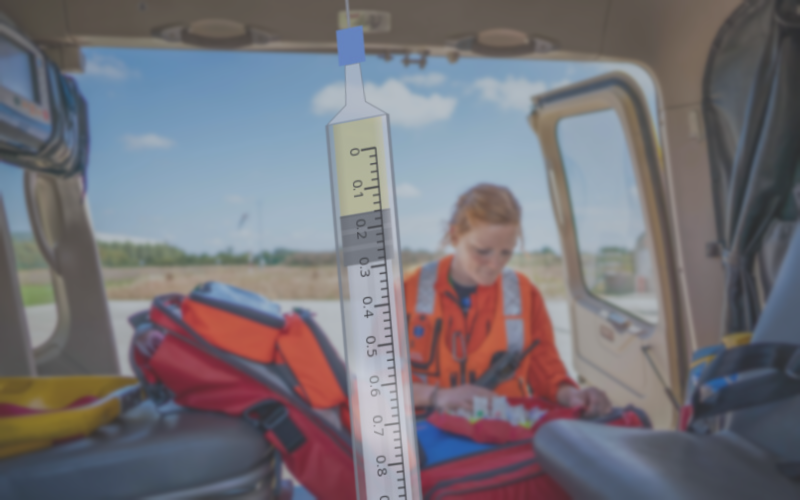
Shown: 0.16; mL
